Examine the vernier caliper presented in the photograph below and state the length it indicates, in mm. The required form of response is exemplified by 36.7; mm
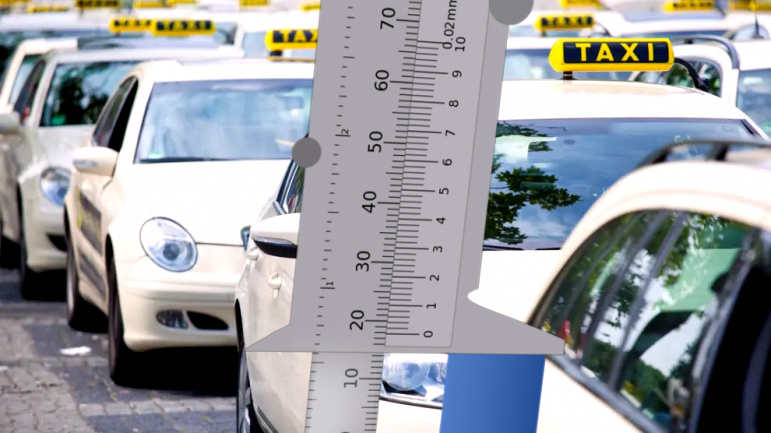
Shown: 17.8; mm
